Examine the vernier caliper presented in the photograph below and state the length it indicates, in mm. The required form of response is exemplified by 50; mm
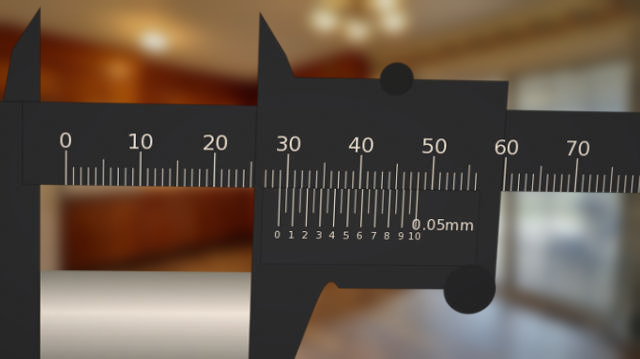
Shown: 29.0; mm
